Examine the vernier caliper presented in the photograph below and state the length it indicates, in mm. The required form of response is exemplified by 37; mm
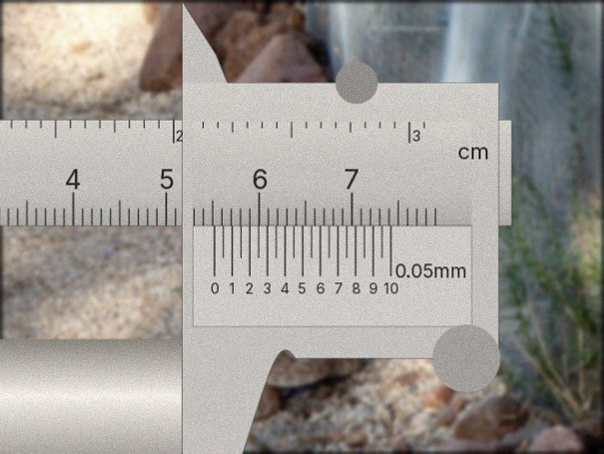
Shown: 55.2; mm
